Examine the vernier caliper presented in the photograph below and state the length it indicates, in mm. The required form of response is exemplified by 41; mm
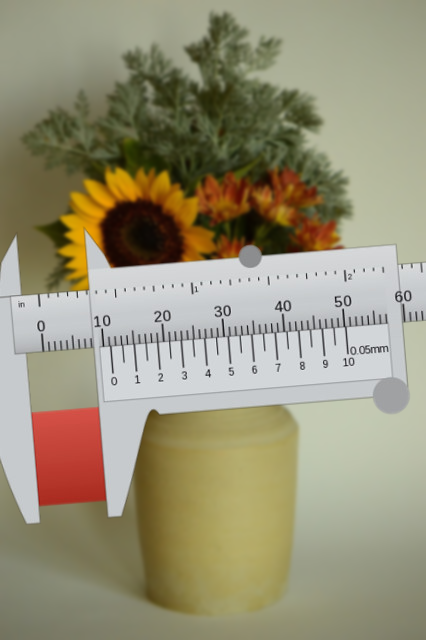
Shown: 11.2; mm
